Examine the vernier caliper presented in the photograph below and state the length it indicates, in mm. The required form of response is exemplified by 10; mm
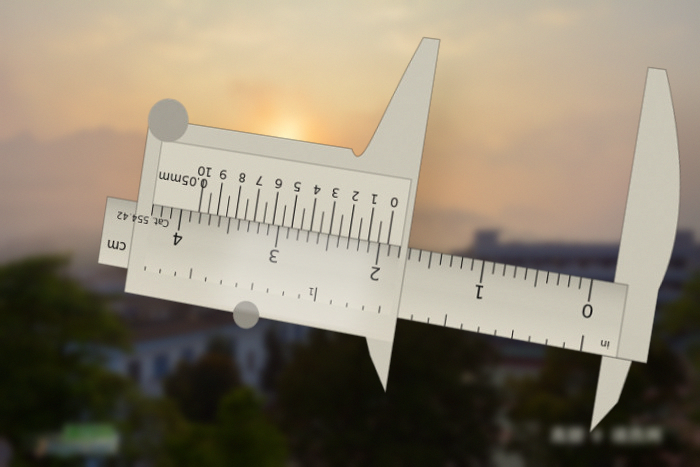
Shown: 19.2; mm
